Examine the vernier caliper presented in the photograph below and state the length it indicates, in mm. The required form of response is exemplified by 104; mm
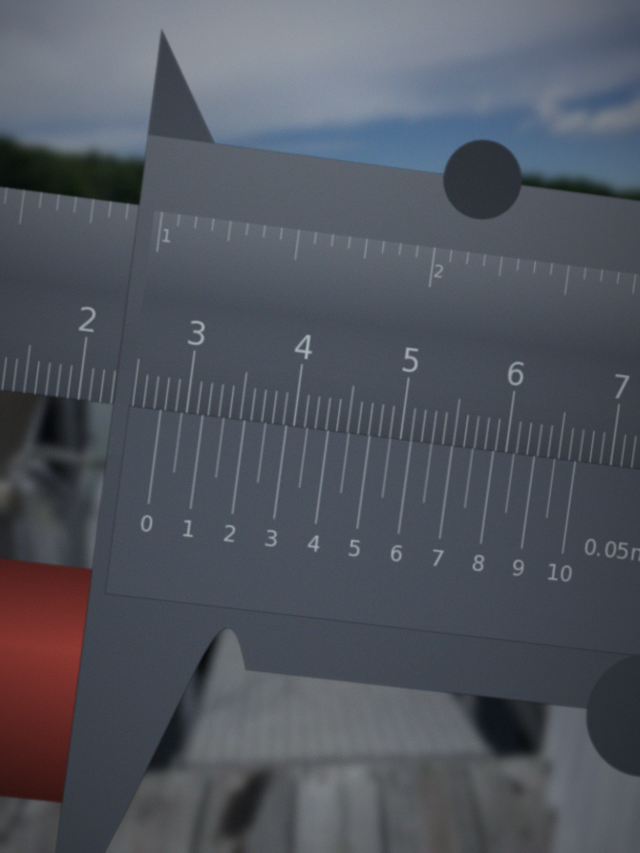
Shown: 27.6; mm
